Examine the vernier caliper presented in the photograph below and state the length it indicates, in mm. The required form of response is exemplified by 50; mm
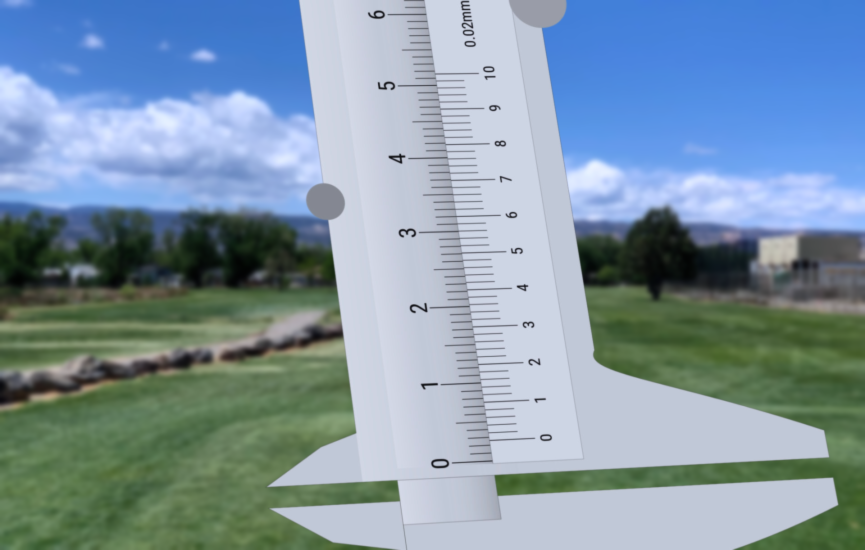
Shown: 2.6; mm
